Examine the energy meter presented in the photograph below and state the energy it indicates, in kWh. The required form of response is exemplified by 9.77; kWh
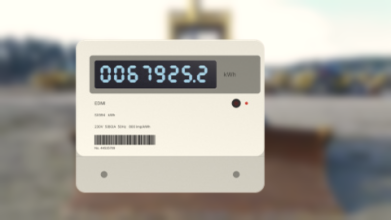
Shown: 67925.2; kWh
